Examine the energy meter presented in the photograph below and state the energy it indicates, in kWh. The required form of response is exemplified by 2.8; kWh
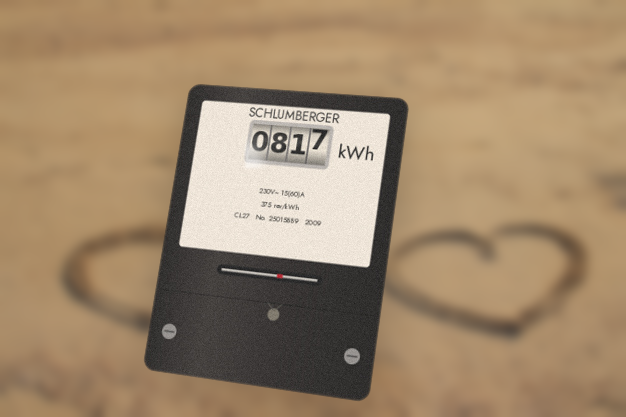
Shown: 817; kWh
